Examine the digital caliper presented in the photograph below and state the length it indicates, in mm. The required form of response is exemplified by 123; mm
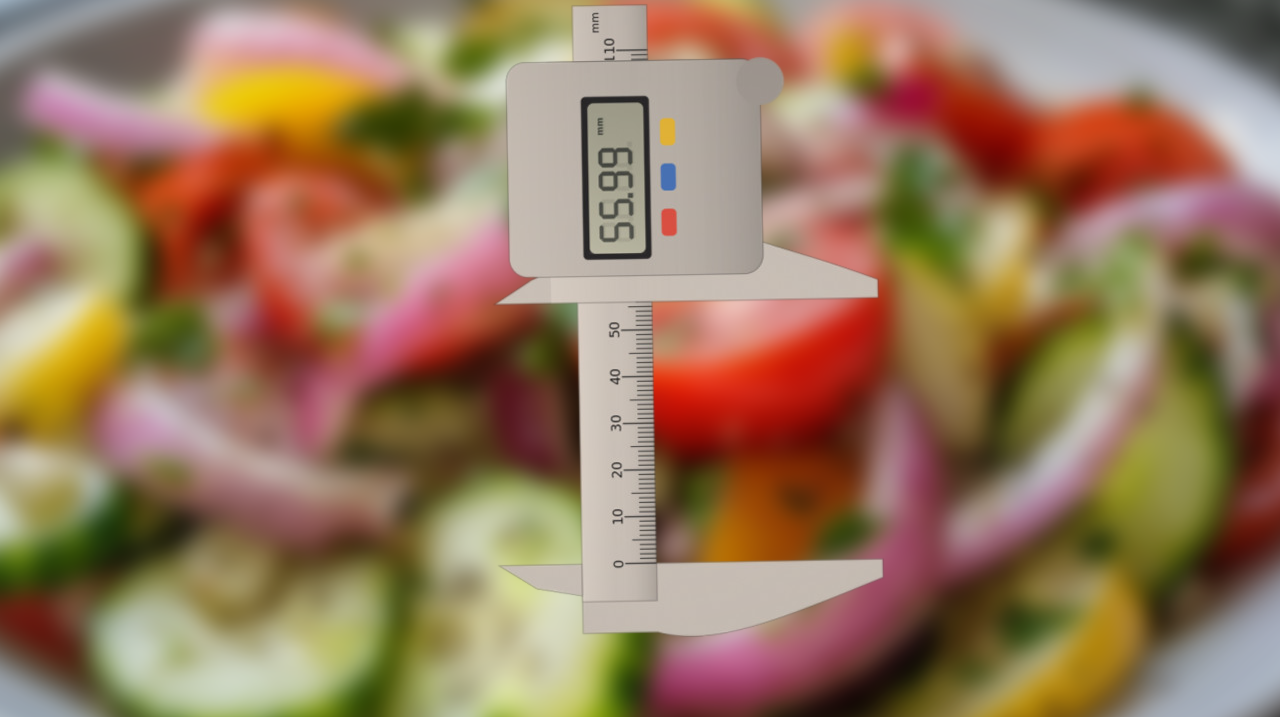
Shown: 55.99; mm
